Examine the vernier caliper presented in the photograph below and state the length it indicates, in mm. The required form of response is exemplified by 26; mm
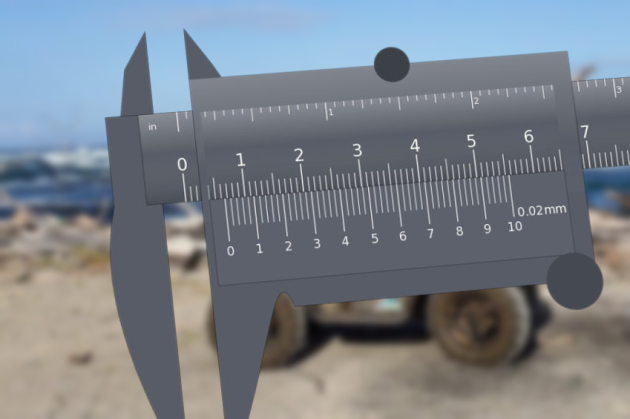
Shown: 6.6; mm
